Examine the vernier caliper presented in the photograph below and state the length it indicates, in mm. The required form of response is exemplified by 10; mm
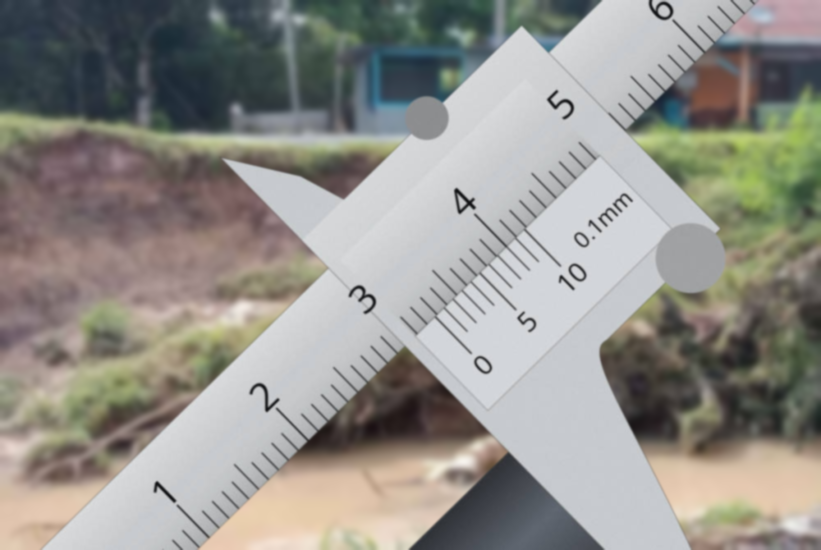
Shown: 32.8; mm
